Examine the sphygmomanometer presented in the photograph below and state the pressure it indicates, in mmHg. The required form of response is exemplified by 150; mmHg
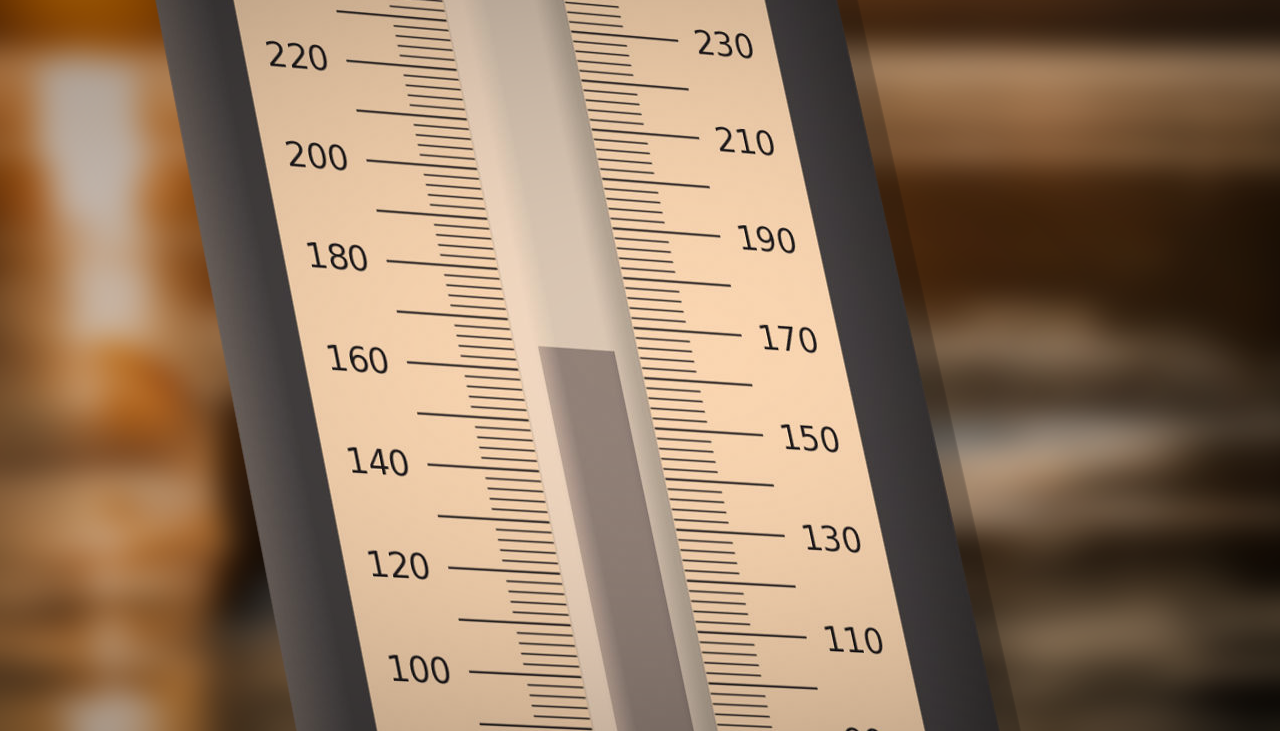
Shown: 165; mmHg
